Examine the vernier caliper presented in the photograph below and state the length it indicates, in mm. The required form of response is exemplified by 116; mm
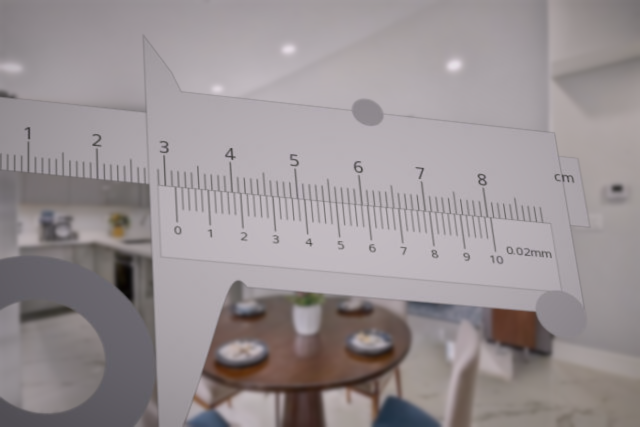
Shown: 31.5; mm
